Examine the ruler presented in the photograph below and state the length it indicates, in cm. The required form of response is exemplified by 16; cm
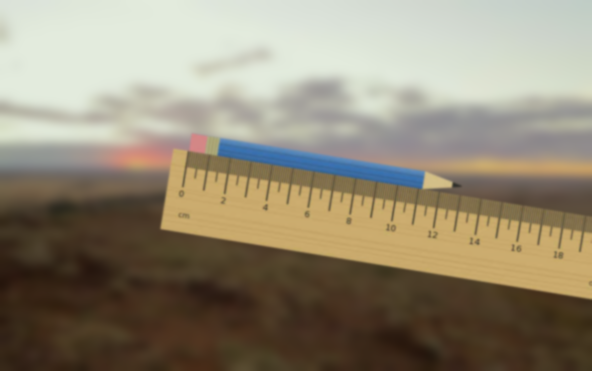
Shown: 13; cm
